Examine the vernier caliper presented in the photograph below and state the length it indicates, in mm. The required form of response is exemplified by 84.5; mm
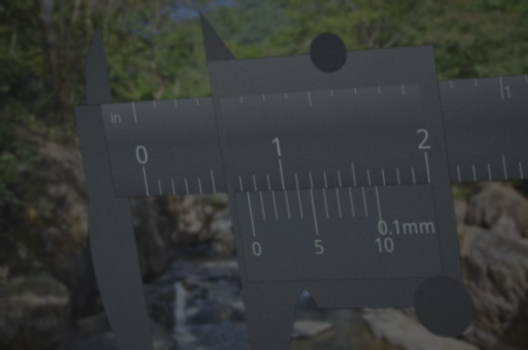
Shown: 7.4; mm
